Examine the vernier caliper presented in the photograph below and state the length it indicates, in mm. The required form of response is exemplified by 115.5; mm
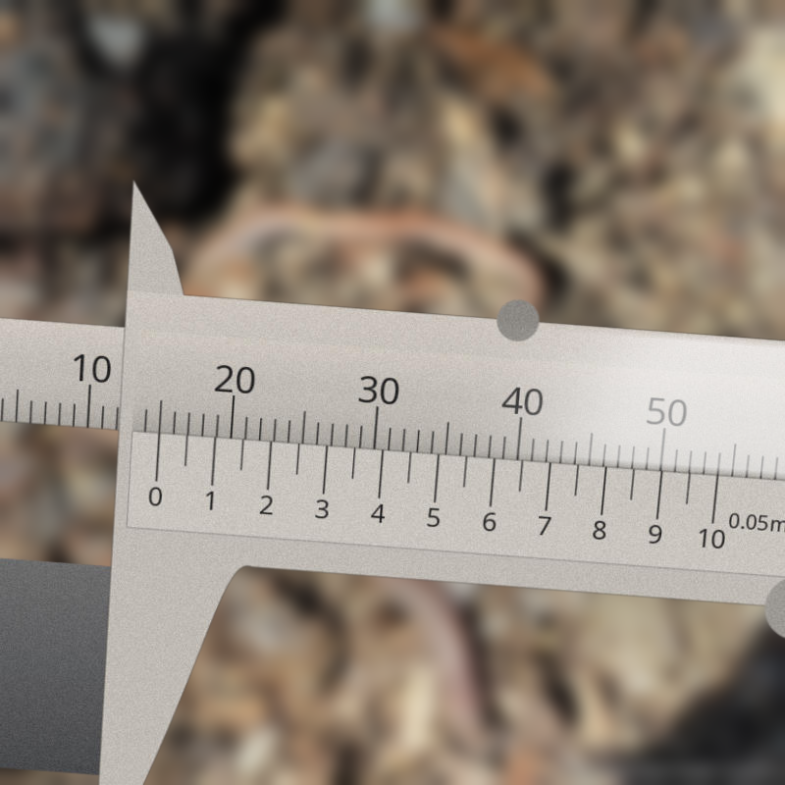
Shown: 15.0; mm
